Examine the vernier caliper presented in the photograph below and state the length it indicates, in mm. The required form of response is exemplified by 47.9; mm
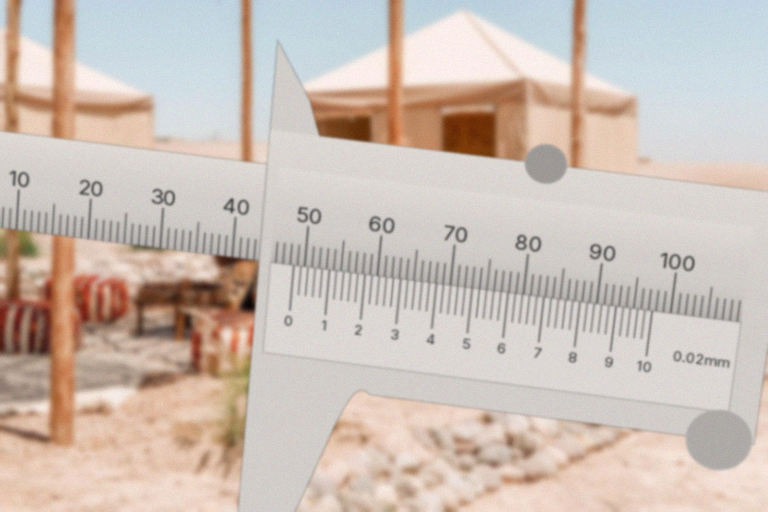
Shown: 48.5; mm
